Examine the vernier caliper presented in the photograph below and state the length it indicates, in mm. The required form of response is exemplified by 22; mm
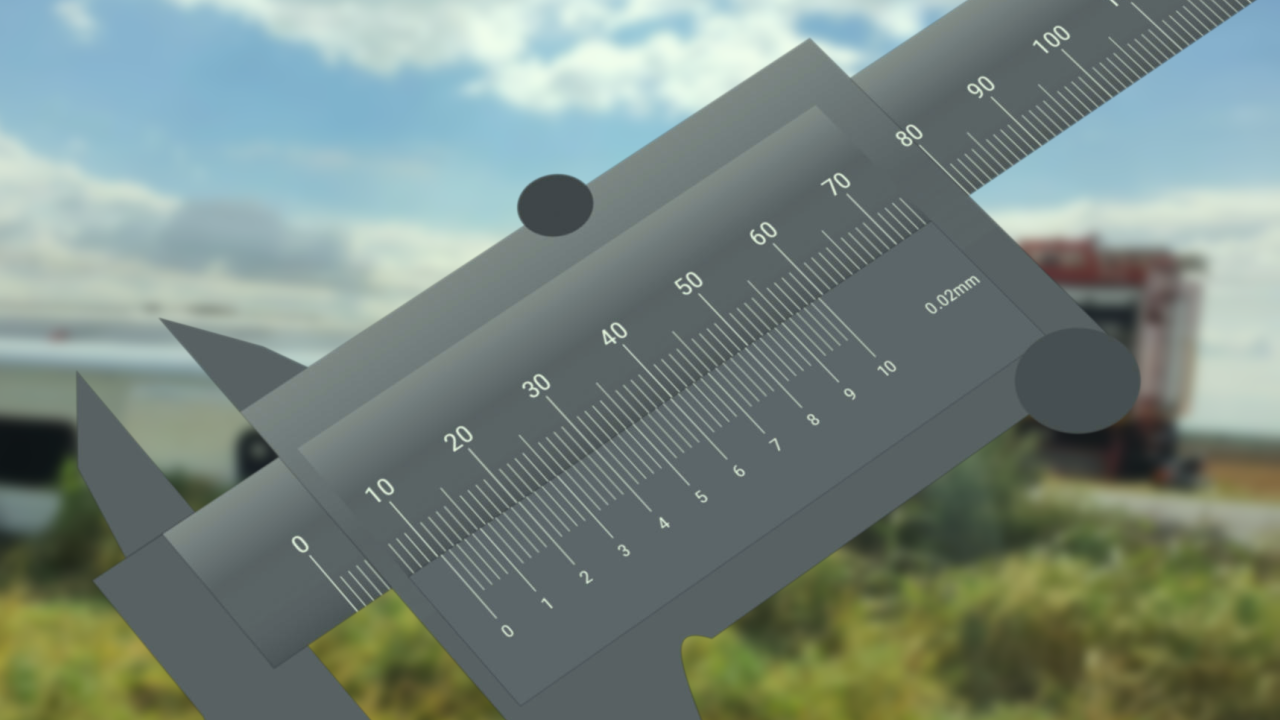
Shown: 10.4; mm
